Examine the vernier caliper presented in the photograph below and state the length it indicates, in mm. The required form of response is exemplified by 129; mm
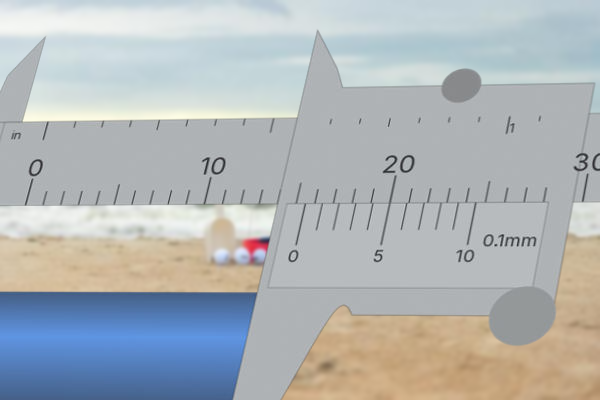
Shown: 15.5; mm
